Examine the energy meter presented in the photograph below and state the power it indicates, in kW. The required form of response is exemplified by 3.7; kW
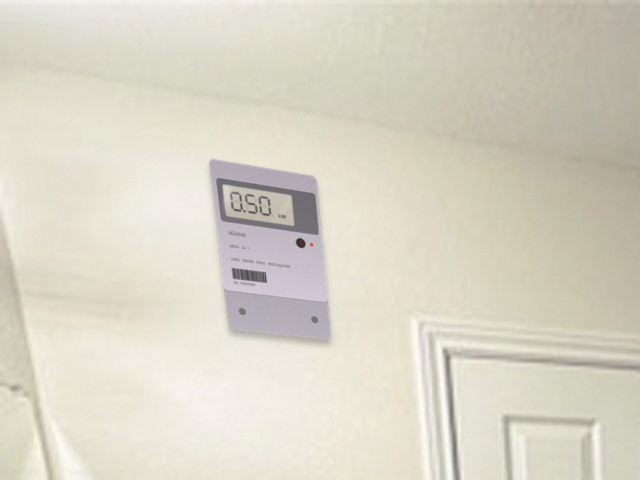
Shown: 0.50; kW
